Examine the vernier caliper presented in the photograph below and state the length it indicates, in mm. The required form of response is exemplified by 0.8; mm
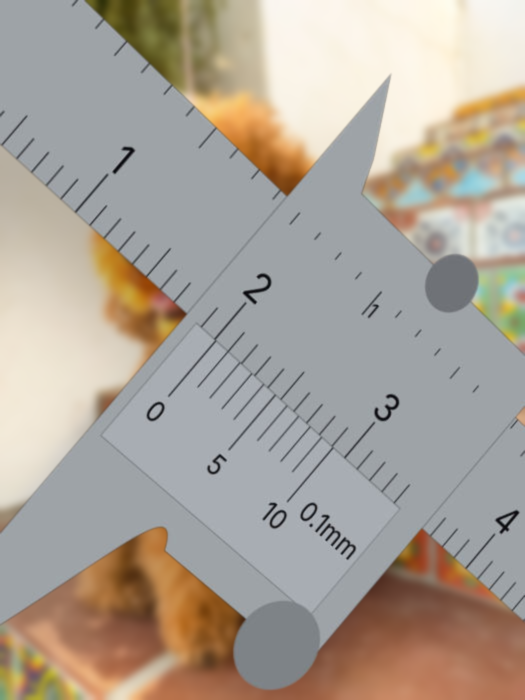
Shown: 20.1; mm
